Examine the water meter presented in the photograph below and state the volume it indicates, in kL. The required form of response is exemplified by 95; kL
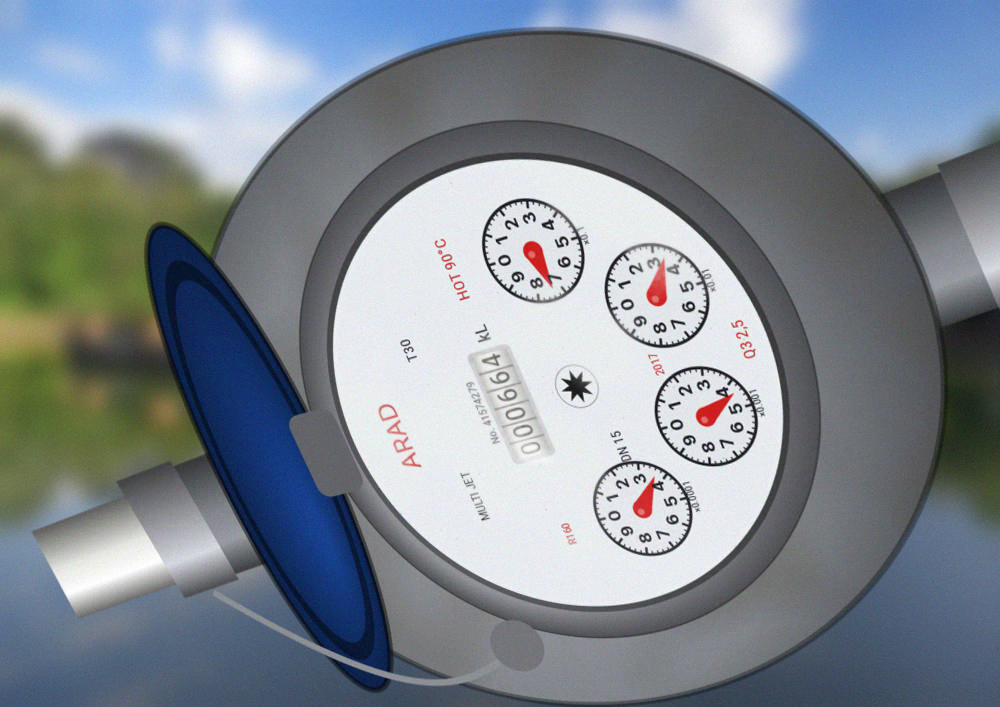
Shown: 664.7343; kL
